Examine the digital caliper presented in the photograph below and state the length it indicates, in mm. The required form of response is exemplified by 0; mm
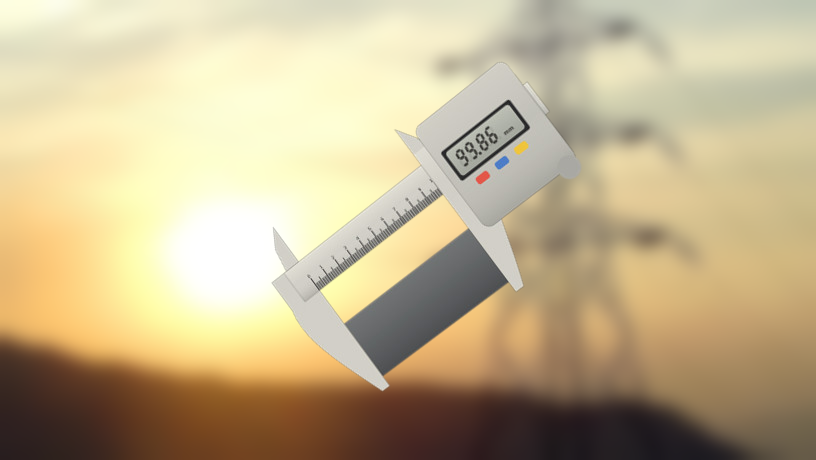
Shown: 99.86; mm
